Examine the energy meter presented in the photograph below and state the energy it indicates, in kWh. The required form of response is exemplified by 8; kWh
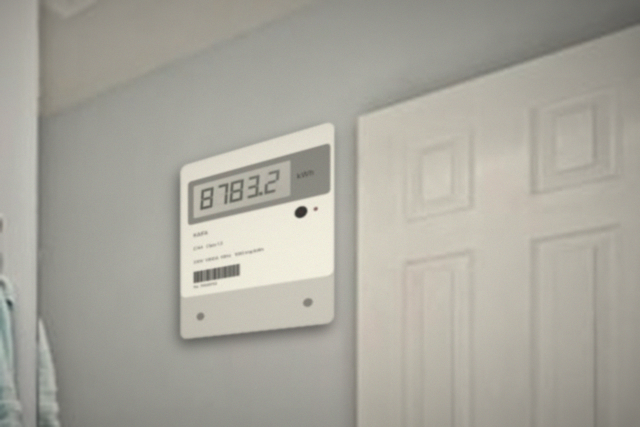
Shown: 8783.2; kWh
